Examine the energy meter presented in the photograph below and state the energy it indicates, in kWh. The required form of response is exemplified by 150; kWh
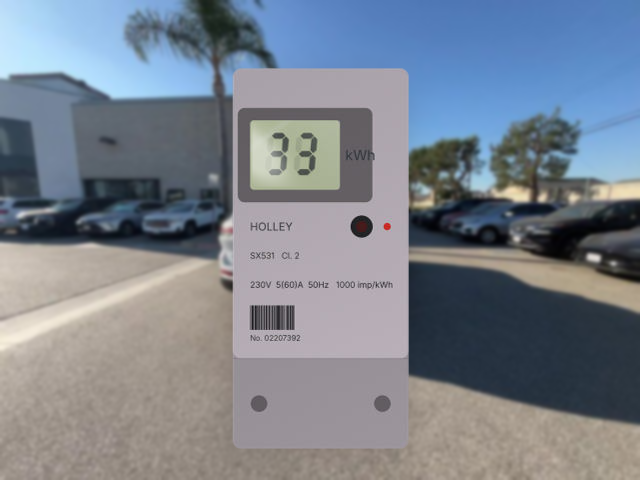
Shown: 33; kWh
